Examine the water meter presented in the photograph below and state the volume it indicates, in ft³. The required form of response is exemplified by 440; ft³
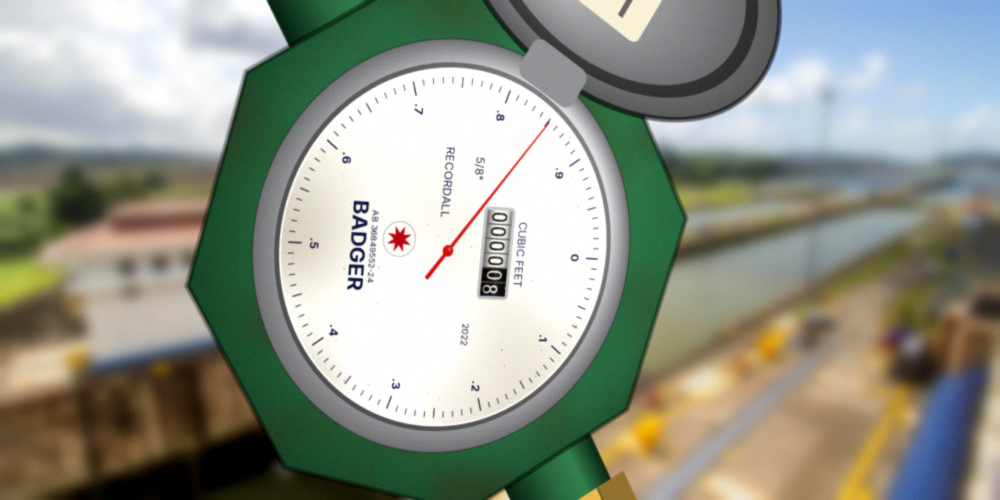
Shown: 7.85; ft³
